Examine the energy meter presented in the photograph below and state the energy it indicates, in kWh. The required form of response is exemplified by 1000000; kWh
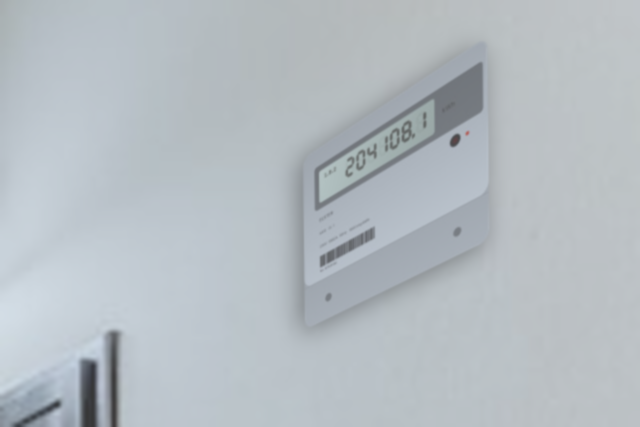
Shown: 204108.1; kWh
